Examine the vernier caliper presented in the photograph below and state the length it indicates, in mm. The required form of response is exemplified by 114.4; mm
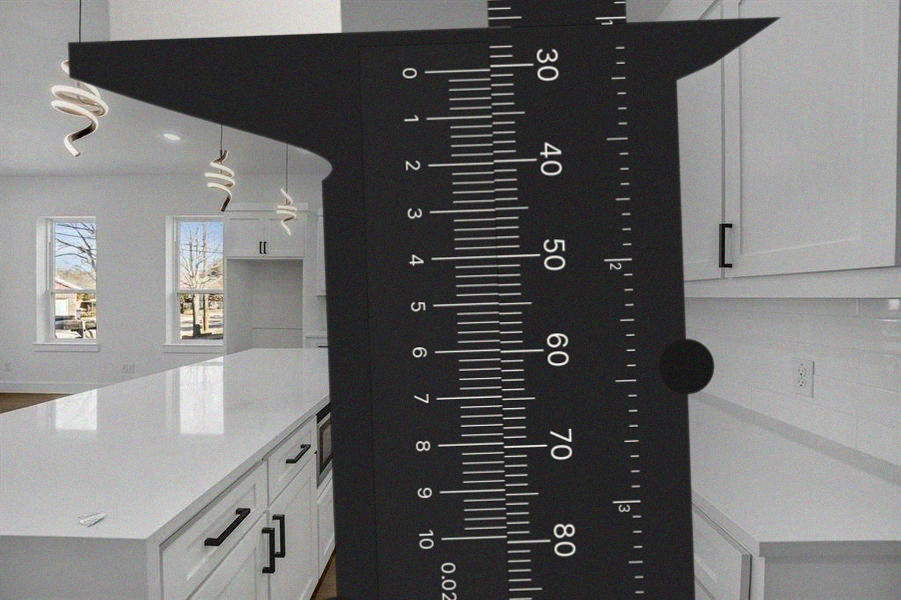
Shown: 30.4; mm
